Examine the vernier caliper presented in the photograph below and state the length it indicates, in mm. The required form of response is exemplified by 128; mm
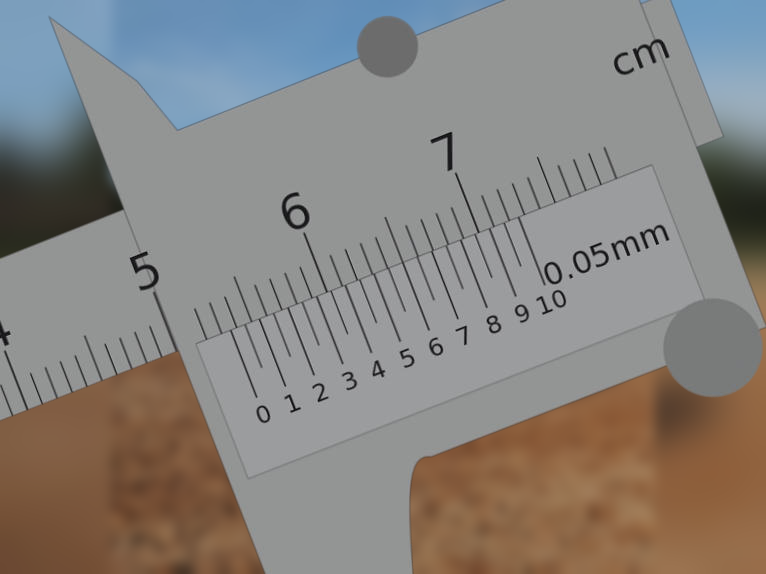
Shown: 53.6; mm
